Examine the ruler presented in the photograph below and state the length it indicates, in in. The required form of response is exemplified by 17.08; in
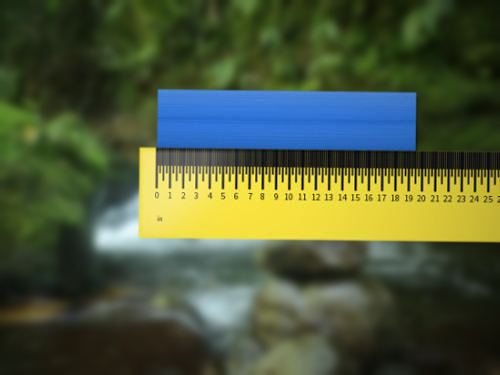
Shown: 19.5; in
